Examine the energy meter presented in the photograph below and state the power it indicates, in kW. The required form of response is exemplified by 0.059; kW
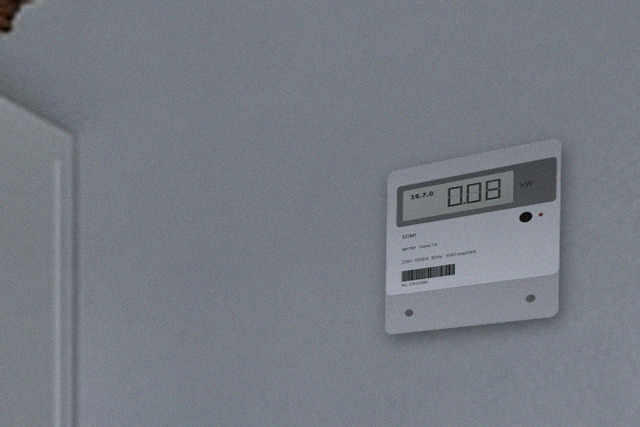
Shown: 0.08; kW
